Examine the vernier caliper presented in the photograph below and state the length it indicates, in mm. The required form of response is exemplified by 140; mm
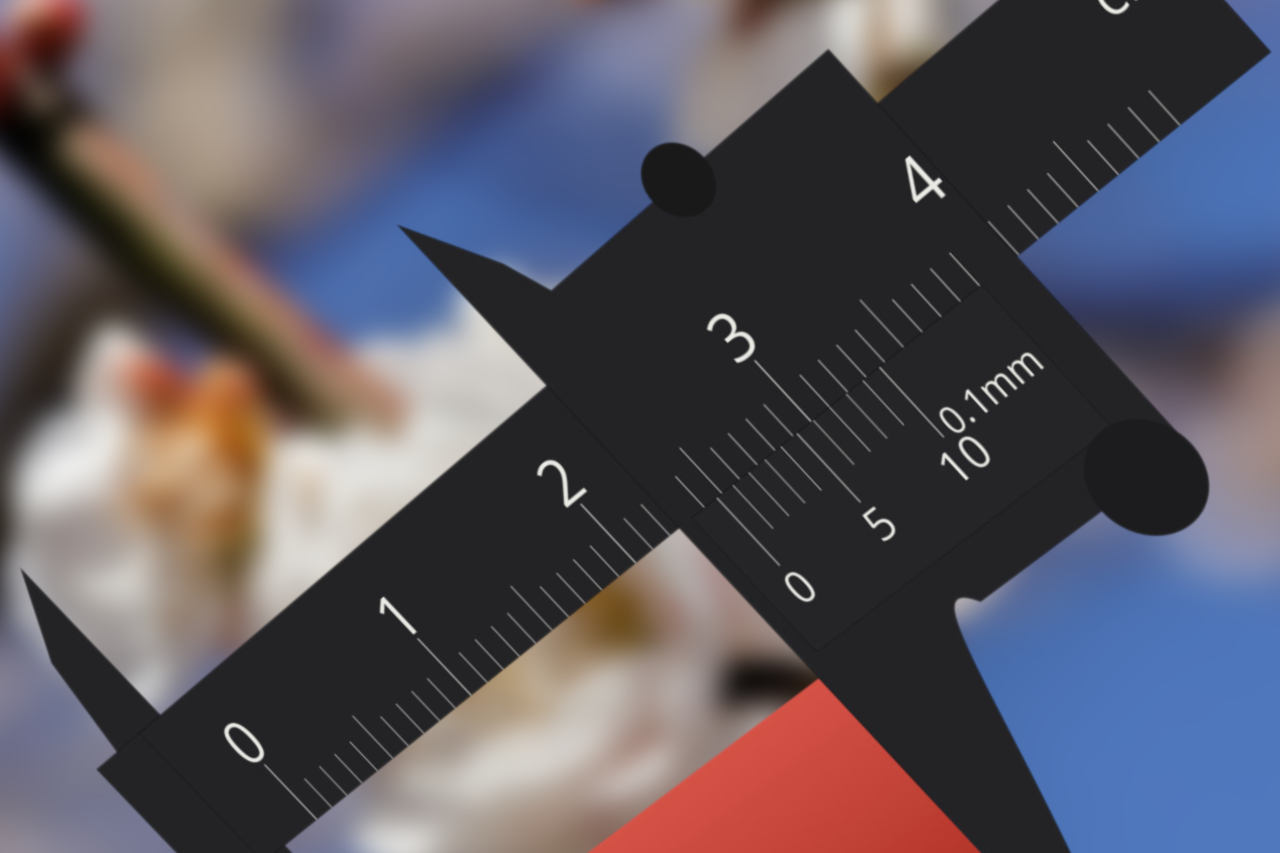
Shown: 24.7; mm
